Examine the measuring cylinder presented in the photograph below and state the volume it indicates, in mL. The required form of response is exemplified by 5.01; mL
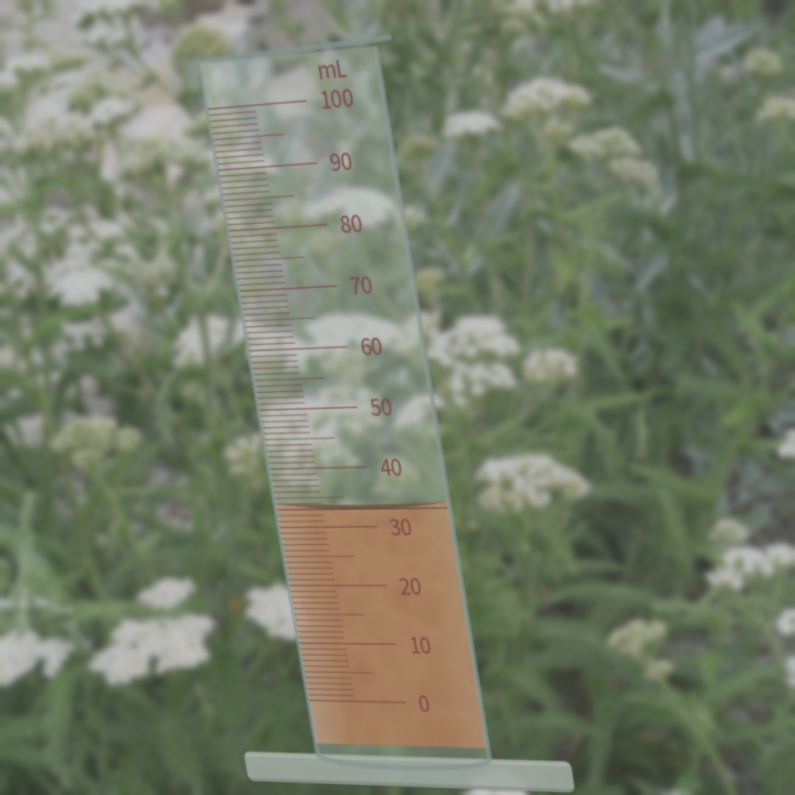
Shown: 33; mL
